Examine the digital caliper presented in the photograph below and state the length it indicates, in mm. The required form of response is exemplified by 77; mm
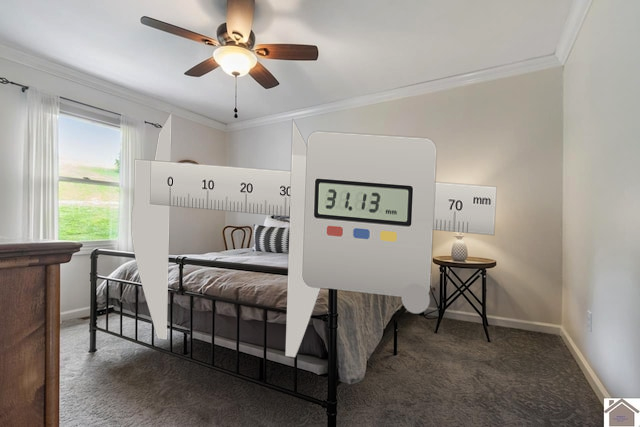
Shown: 31.13; mm
